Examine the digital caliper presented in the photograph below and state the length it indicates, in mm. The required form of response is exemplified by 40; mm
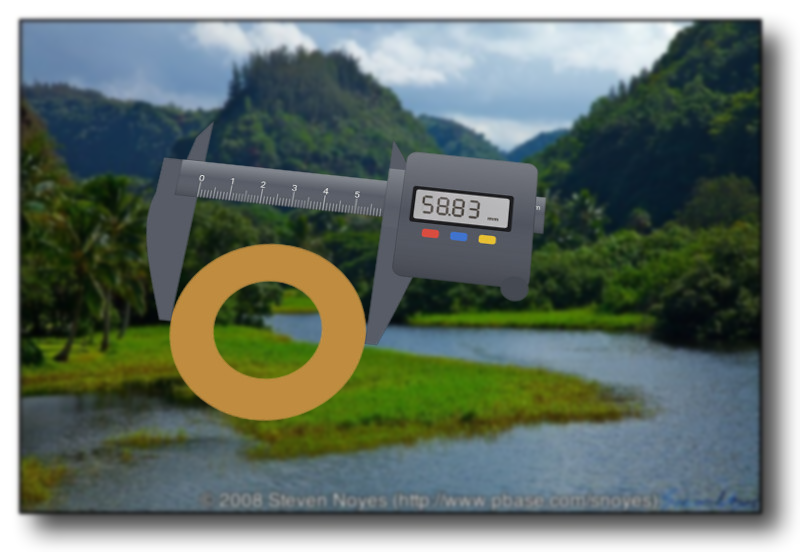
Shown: 58.83; mm
